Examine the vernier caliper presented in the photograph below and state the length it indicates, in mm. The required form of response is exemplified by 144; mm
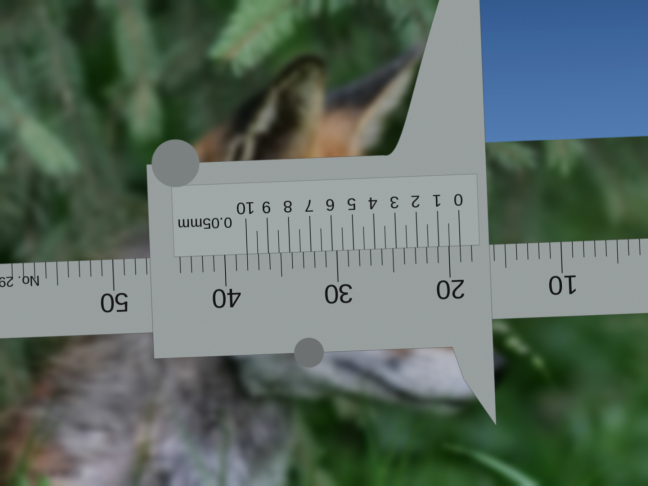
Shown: 19.0; mm
